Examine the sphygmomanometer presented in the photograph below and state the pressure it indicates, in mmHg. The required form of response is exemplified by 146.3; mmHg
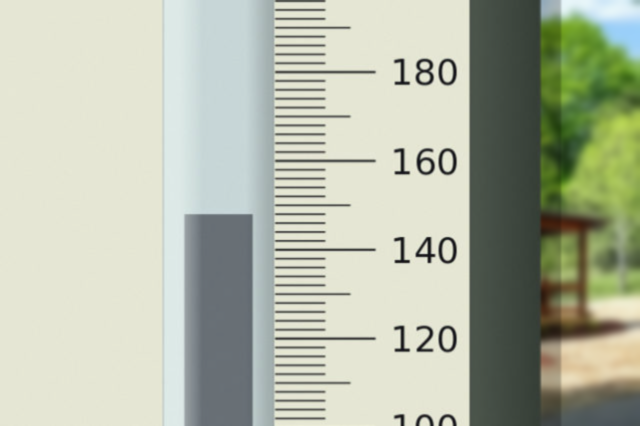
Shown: 148; mmHg
